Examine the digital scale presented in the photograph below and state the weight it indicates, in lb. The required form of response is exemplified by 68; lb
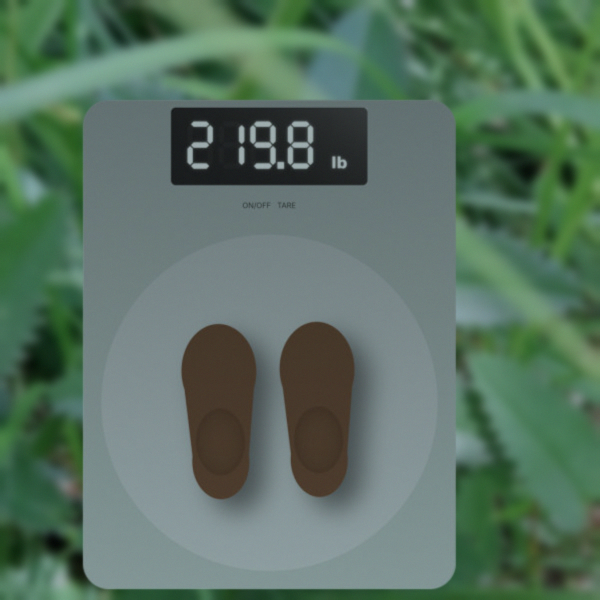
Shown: 219.8; lb
